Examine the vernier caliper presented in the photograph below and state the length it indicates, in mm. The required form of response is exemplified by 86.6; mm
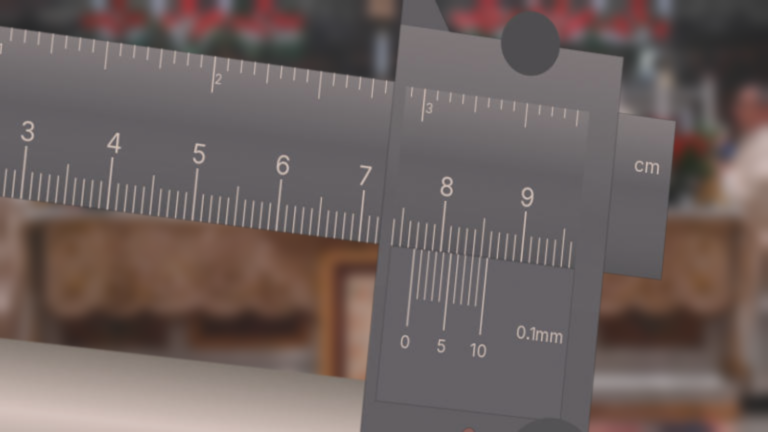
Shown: 76.8; mm
